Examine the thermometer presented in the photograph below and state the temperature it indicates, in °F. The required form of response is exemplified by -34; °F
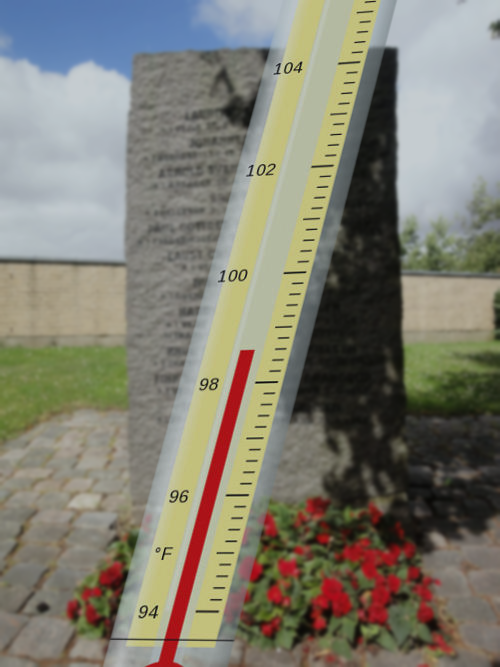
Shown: 98.6; °F
